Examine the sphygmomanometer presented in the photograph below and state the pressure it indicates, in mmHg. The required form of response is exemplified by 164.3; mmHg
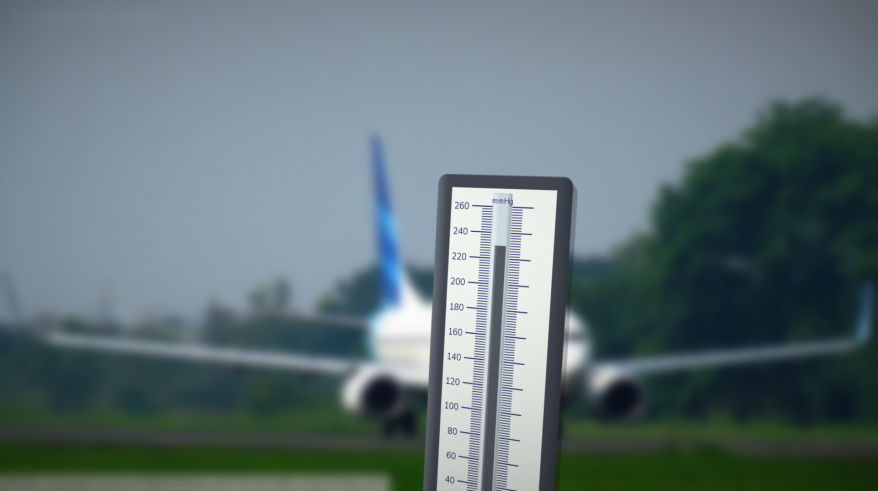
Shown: 230; mmHg
